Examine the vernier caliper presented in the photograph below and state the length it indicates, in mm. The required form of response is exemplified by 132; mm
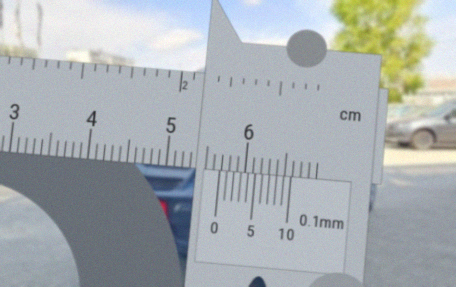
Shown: 56.8; mm
